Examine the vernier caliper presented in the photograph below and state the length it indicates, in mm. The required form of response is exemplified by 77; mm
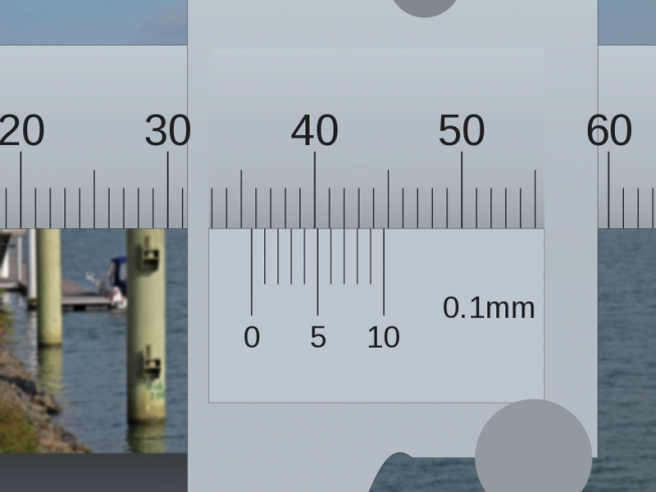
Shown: 35.7; mm
